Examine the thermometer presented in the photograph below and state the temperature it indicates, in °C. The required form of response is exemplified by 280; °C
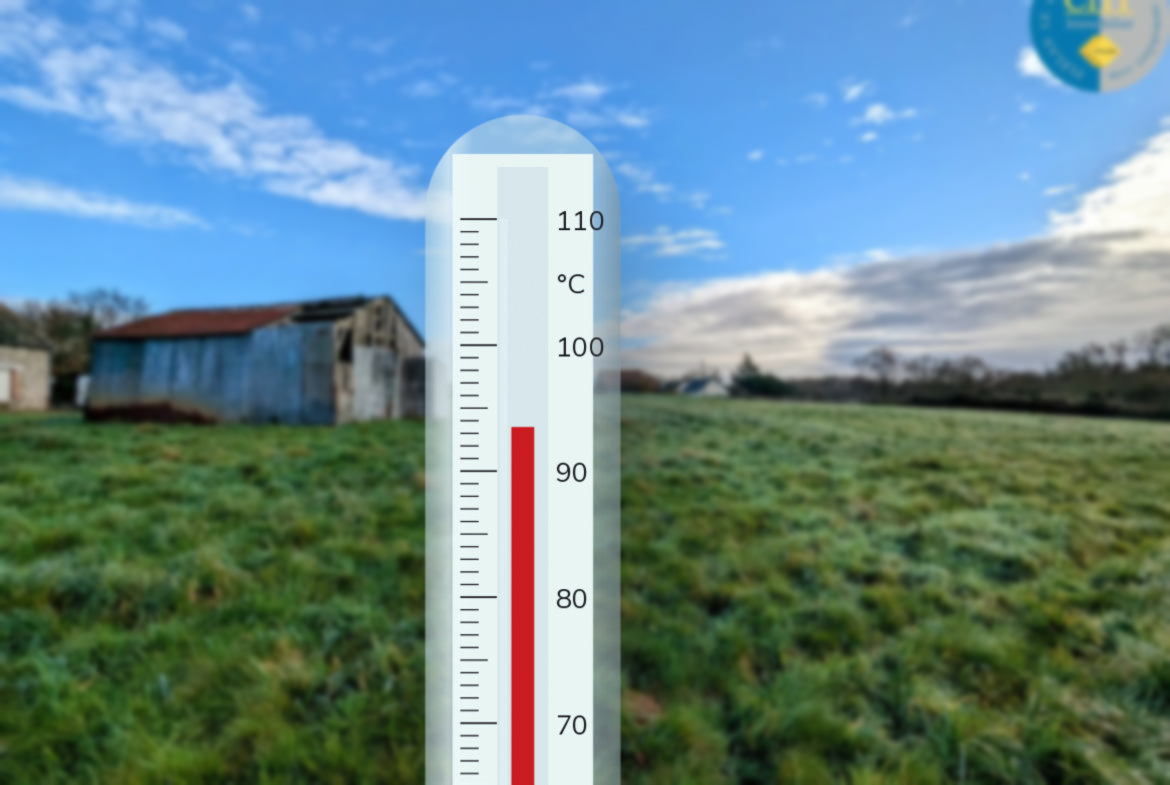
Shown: 93.5; °C
